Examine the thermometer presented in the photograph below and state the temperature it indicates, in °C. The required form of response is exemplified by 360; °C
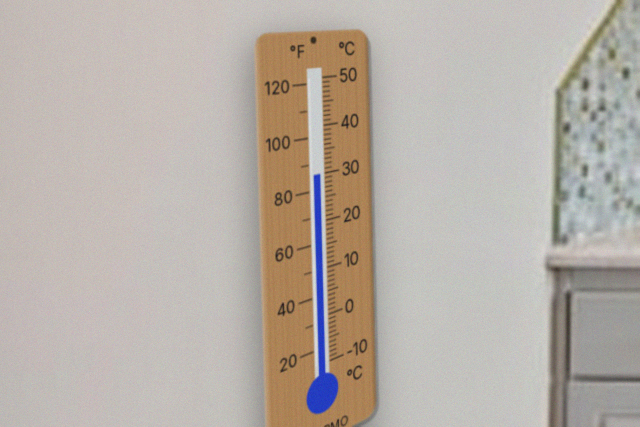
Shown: 30; °C
